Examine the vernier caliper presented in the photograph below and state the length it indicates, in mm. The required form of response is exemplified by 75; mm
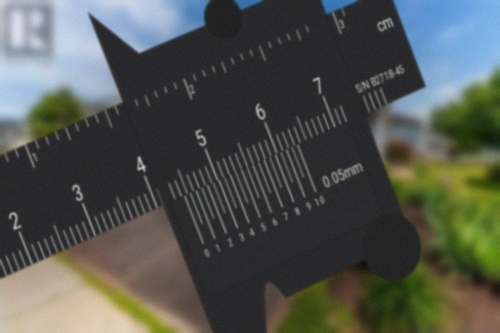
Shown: 44.5; mm
